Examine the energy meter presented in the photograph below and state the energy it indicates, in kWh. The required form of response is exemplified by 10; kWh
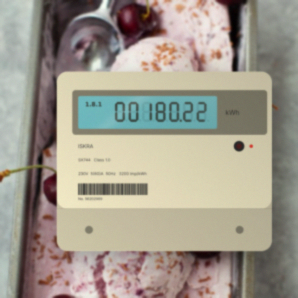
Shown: 180.22; kWh
